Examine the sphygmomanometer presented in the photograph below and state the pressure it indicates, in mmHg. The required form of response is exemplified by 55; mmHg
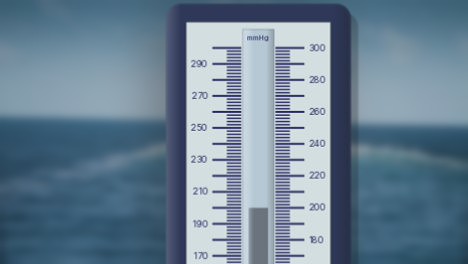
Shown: 200; mmHg
